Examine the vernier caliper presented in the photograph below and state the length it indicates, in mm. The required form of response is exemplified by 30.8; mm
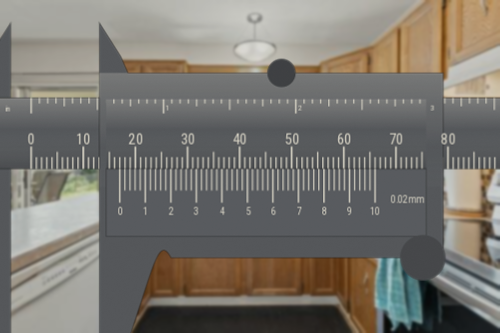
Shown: 17.0; mm
